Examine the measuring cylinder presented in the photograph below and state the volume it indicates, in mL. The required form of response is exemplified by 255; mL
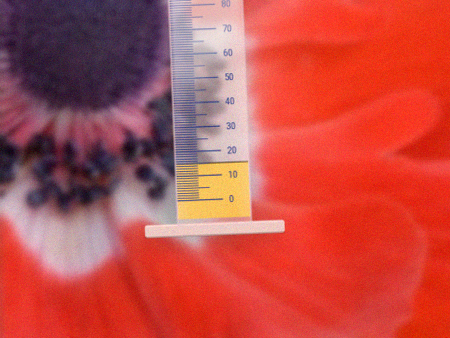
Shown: 15; mL
